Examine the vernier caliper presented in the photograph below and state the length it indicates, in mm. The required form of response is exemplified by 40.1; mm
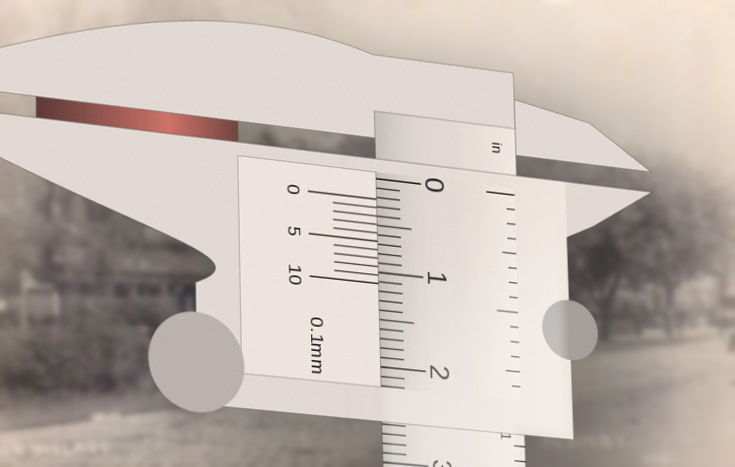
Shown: 2.2; mm
